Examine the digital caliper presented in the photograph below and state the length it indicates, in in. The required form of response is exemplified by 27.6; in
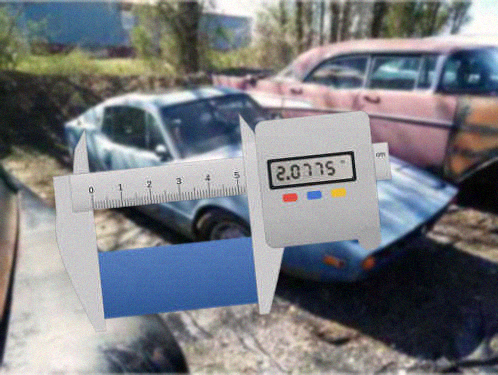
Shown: 2.0775; in
